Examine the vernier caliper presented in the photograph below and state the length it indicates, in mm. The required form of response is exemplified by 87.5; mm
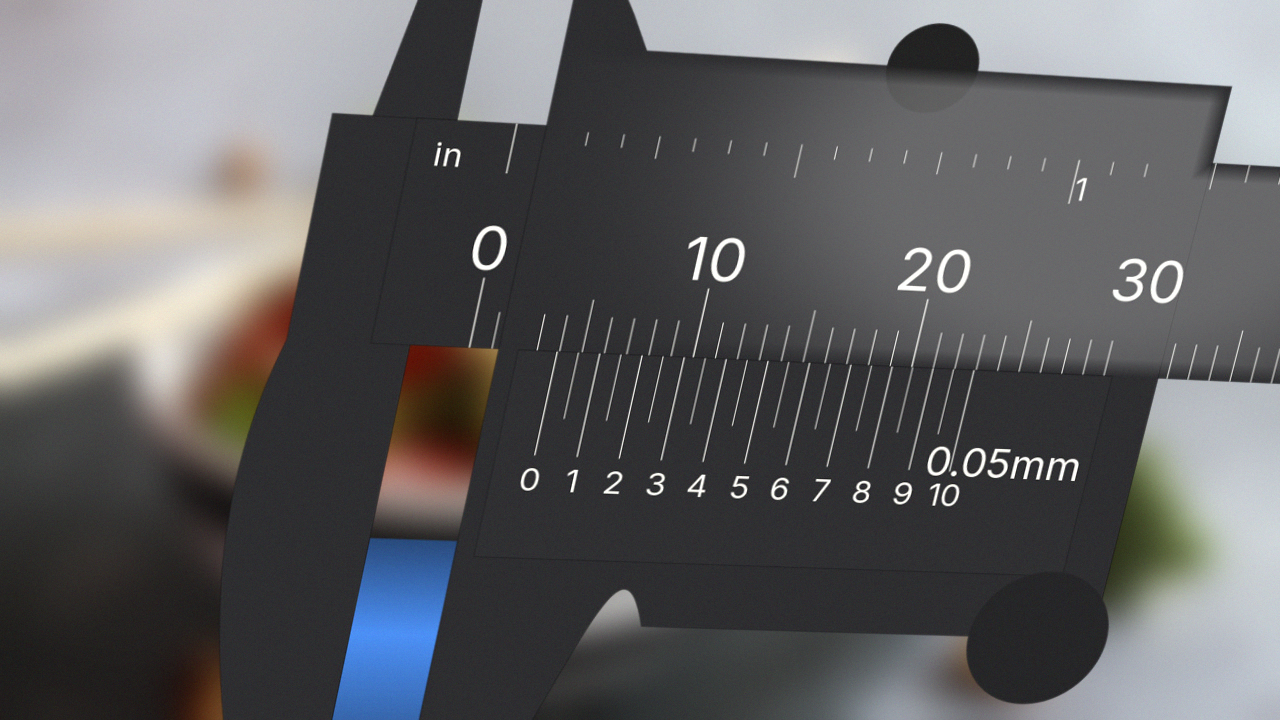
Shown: 3.9; mm
